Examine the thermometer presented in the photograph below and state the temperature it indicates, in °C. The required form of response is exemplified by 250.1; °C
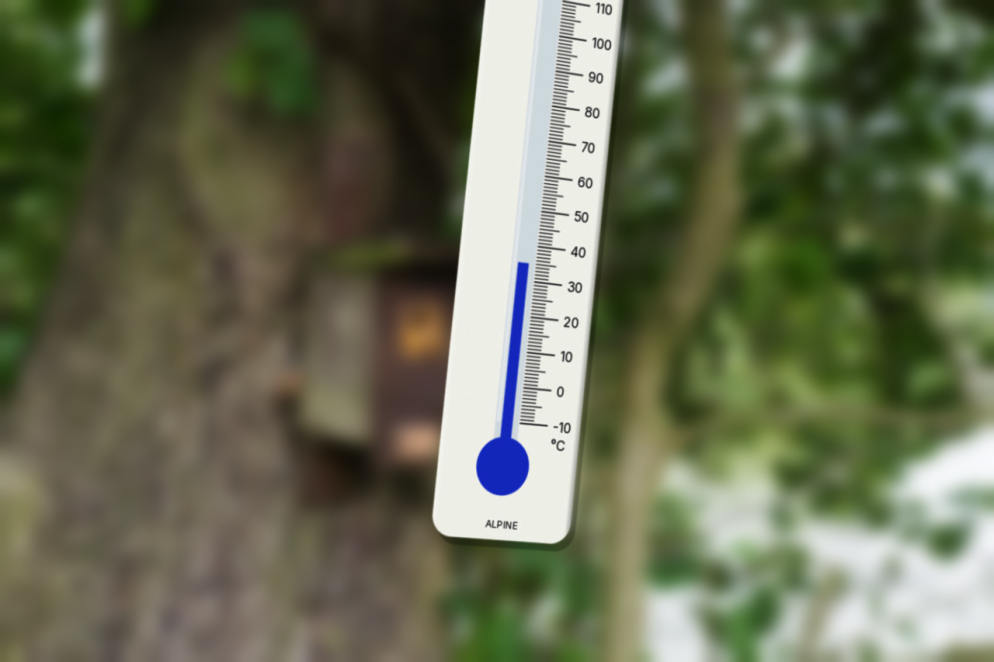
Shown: 35; °C
